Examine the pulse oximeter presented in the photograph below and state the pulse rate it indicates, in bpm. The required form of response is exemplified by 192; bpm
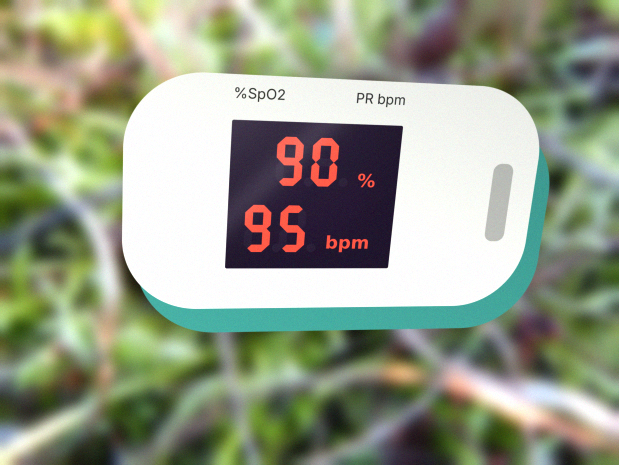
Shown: 95; bpm
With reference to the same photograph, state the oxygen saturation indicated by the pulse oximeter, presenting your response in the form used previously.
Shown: 90; %
